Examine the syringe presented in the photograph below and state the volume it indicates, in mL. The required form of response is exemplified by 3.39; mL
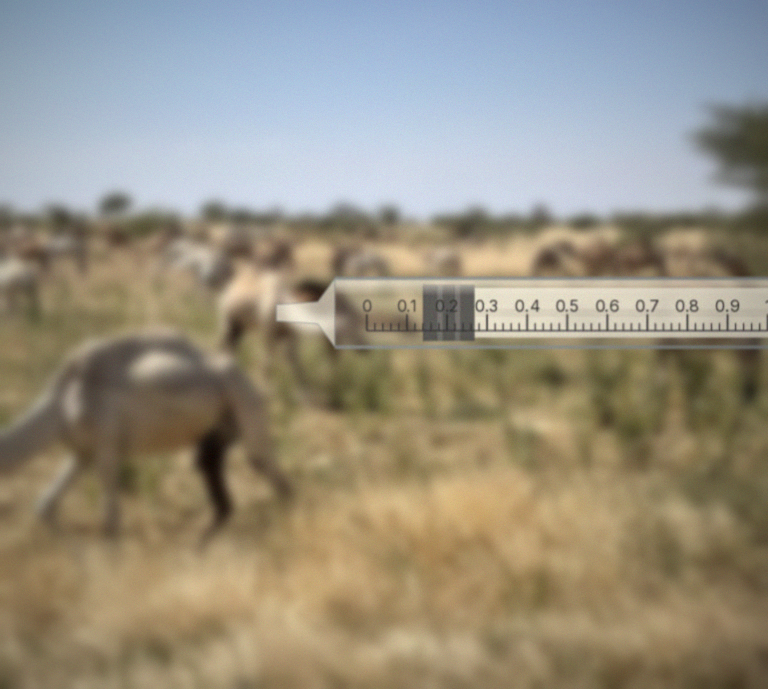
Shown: 0.14; mL
